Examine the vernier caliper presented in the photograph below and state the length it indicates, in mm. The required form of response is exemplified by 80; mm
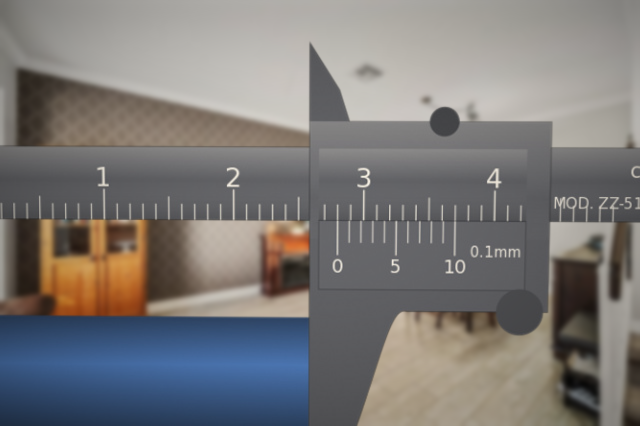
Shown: 28.0; mm
